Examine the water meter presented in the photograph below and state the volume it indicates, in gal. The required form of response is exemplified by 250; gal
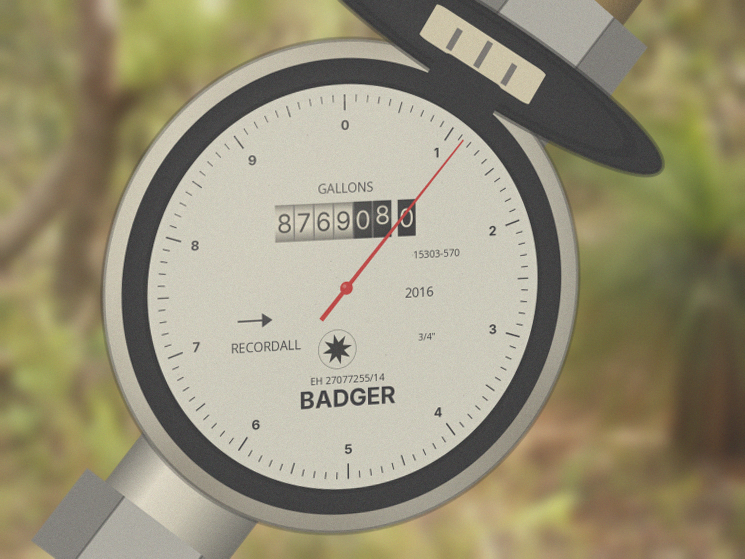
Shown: 8769081.1; gal
